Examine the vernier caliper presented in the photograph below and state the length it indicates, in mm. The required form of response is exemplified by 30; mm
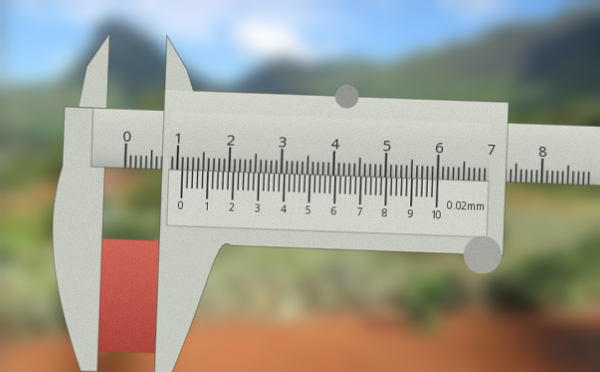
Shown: 11.0; mm
